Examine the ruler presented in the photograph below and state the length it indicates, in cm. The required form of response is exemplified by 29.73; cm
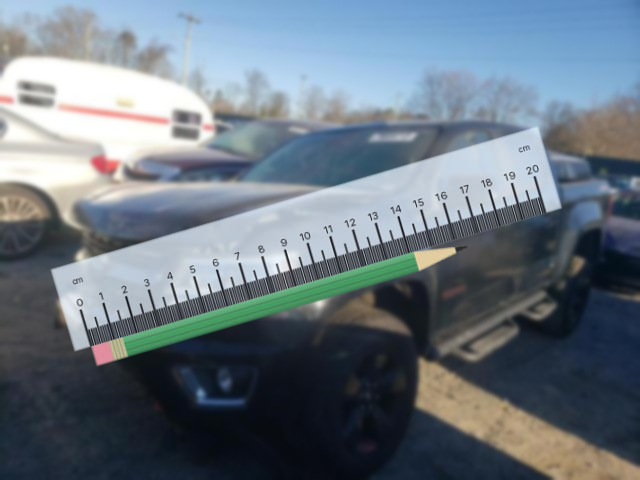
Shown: 16.5; cm
